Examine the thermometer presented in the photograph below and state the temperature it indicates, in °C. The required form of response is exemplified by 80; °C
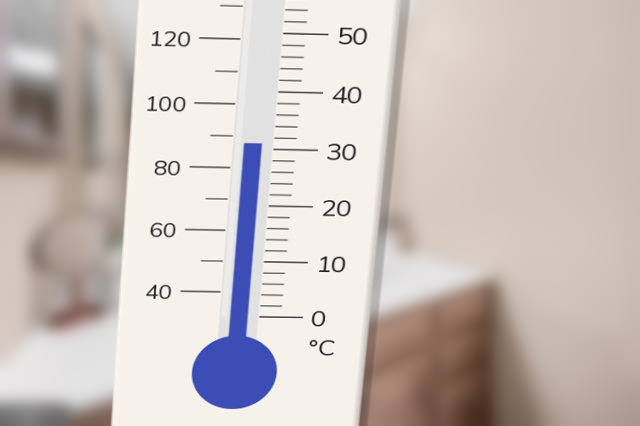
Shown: 31; °C
